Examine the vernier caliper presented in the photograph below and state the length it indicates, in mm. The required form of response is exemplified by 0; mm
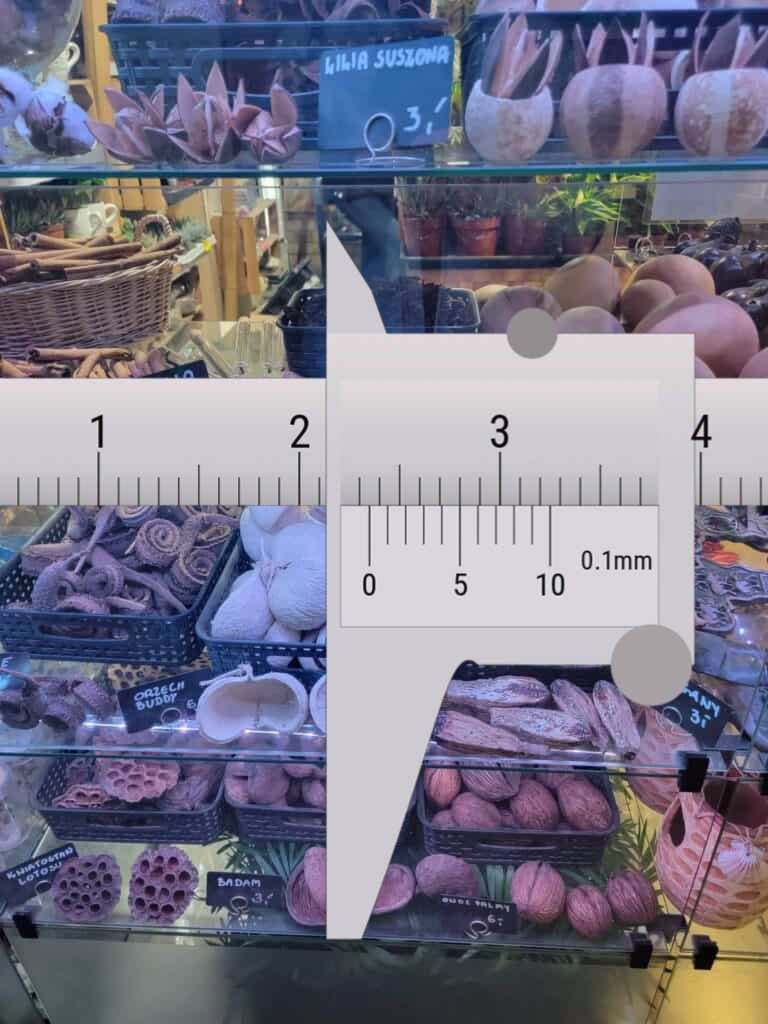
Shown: 23.5; mm
